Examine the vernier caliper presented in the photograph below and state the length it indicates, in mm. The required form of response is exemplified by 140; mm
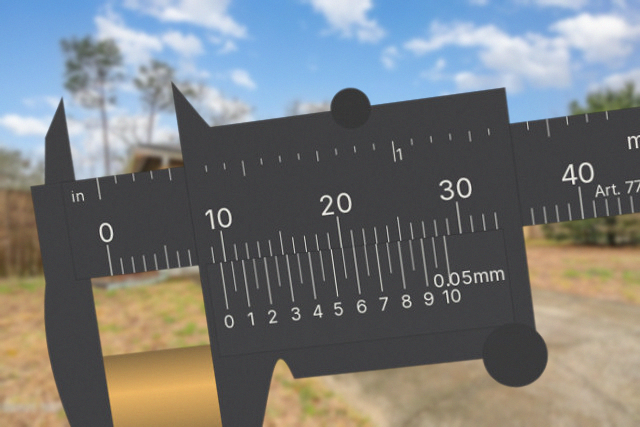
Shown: 9.6; mm
